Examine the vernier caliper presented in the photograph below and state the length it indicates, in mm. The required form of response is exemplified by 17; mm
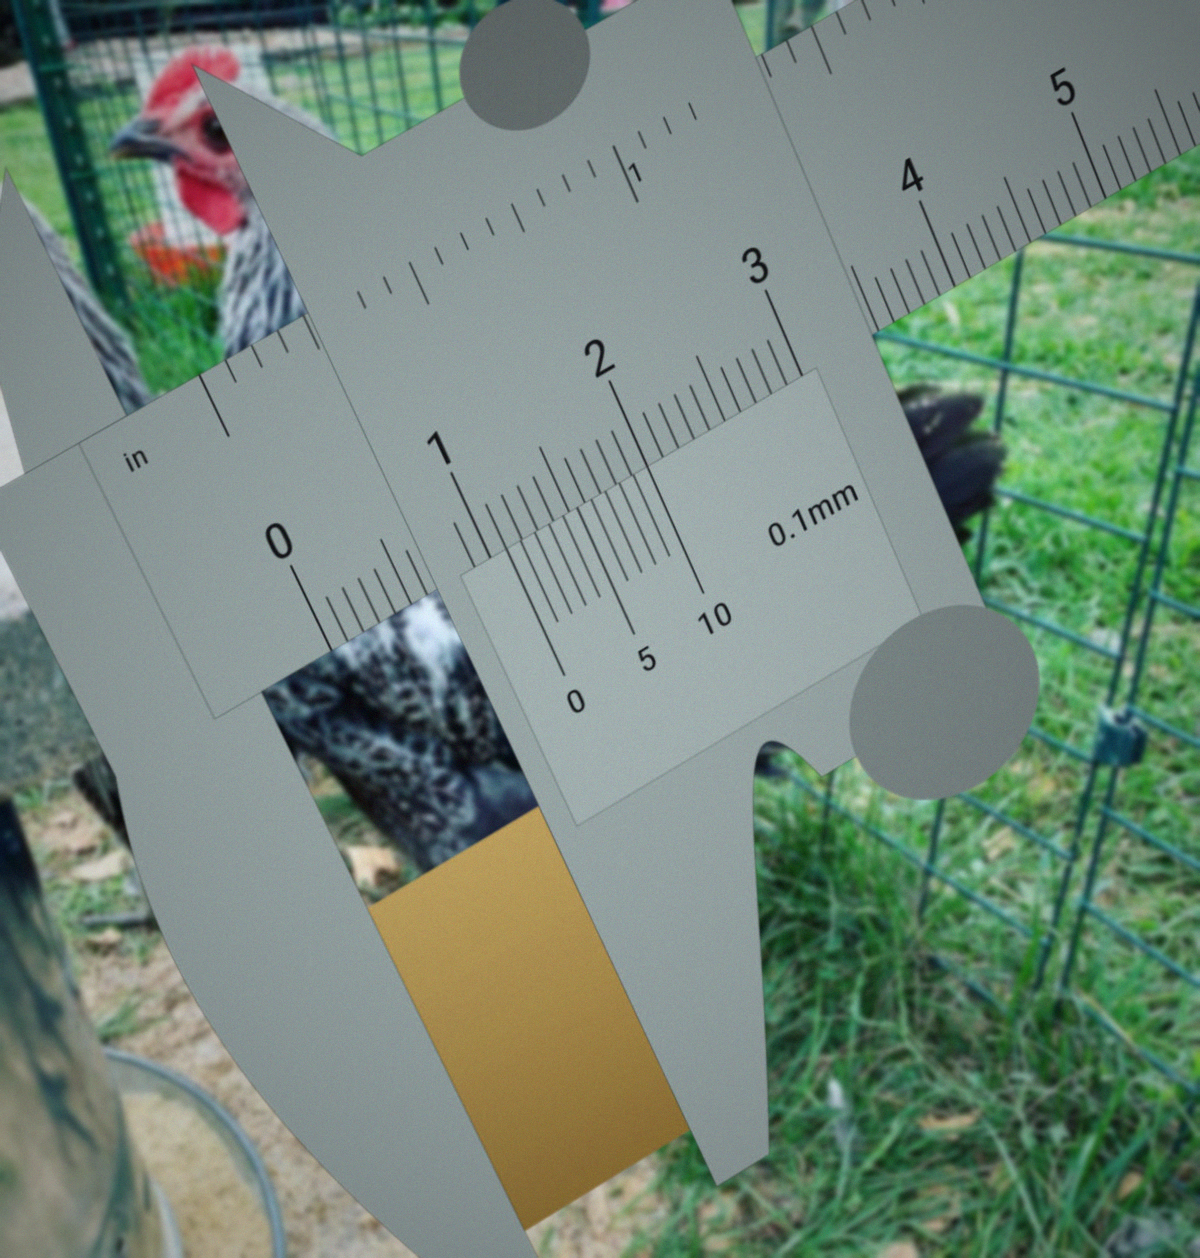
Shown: 11.0; mm
